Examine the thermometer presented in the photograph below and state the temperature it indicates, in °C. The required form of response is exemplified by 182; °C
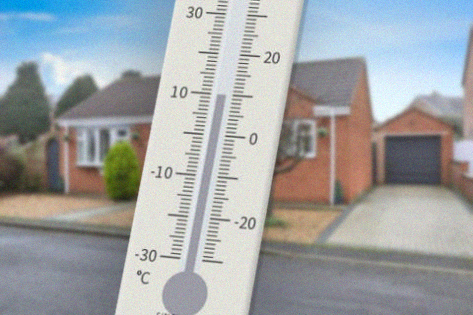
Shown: 10; °C
